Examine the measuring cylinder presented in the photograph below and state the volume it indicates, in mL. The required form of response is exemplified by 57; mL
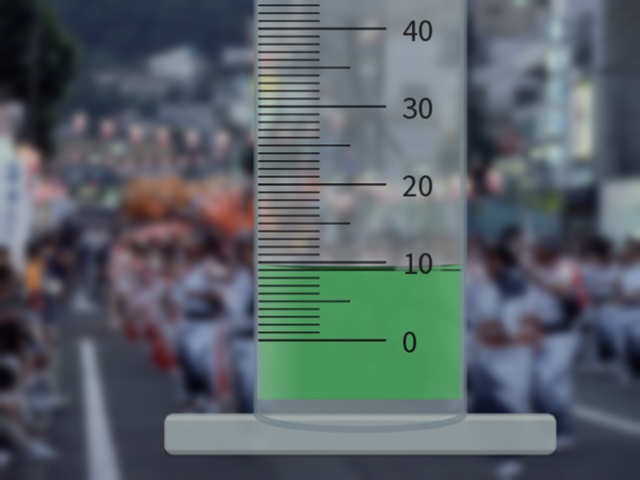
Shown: 9; mL
